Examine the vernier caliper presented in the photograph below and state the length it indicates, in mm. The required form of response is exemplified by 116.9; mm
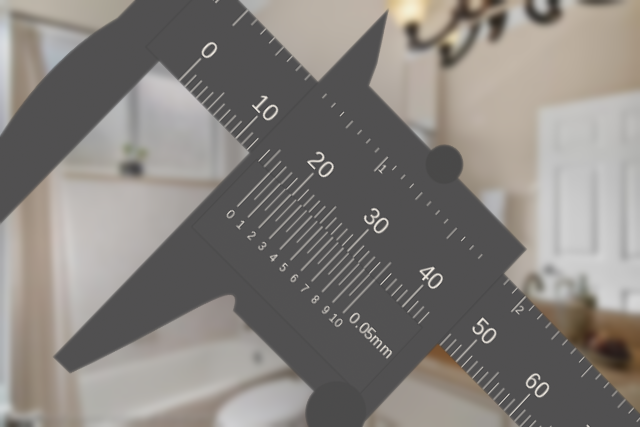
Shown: 16.0; mm
